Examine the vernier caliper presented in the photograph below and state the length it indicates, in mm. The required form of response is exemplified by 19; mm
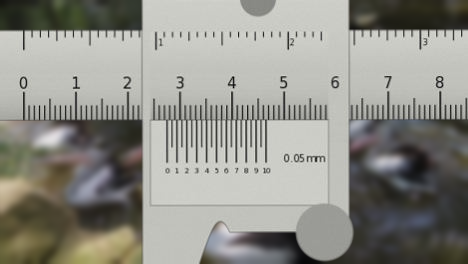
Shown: 27.5; mm
